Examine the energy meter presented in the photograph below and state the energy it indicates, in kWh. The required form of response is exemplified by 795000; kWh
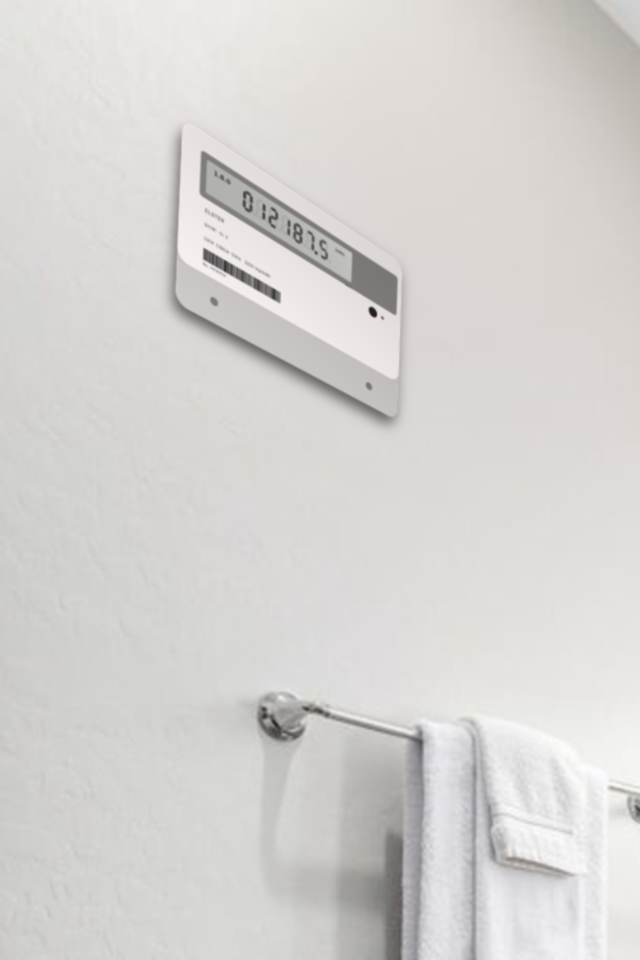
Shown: 12187.5; kWh
